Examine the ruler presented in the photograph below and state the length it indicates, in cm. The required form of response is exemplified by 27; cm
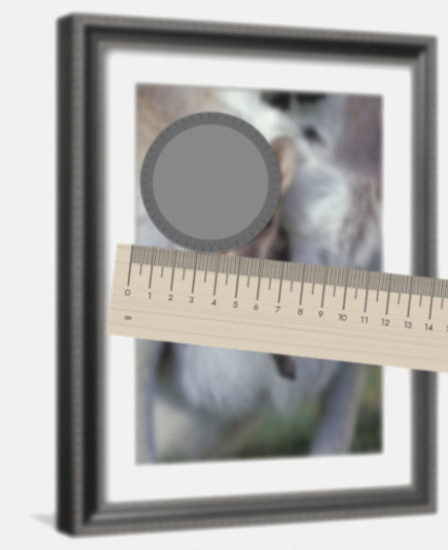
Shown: 6.5; cm
